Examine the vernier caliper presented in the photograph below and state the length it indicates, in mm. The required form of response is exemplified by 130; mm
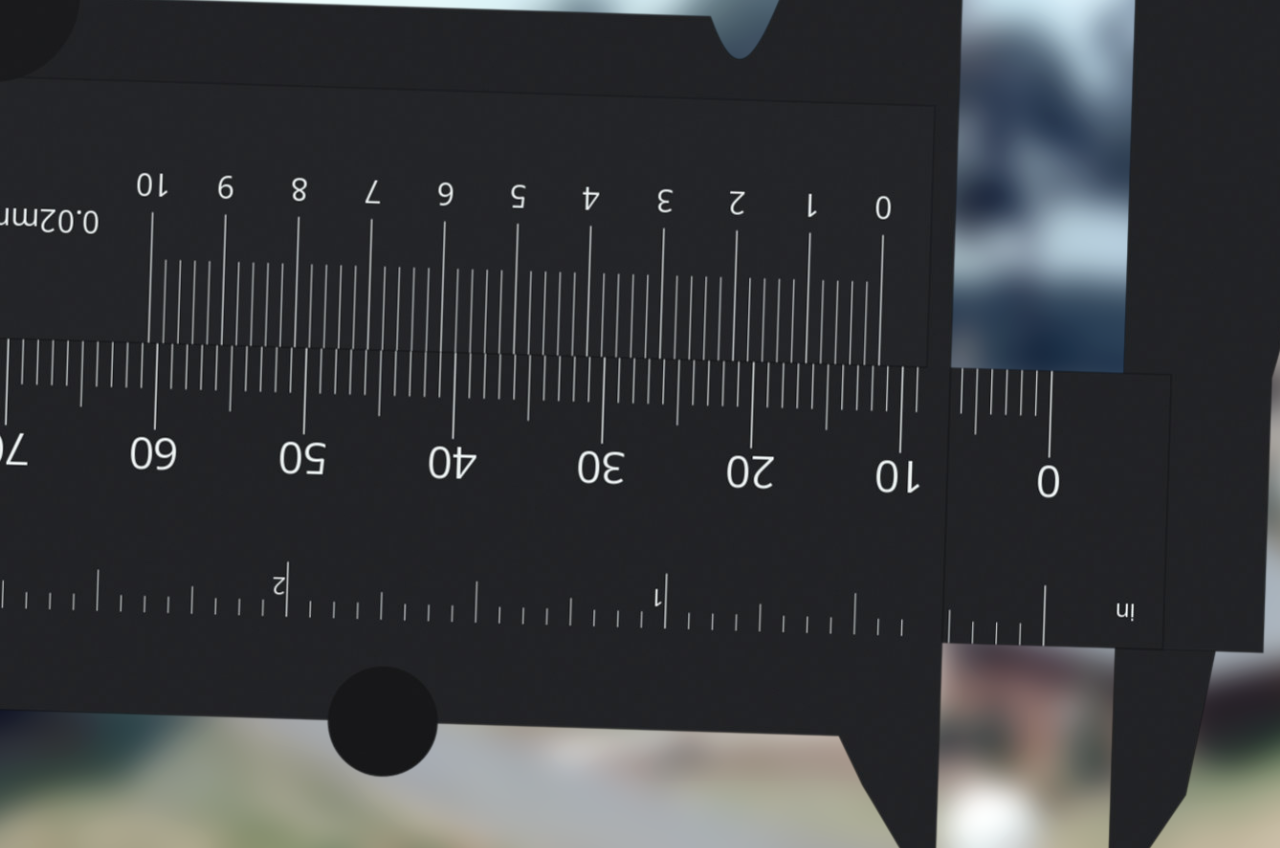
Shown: 11.6; mm
